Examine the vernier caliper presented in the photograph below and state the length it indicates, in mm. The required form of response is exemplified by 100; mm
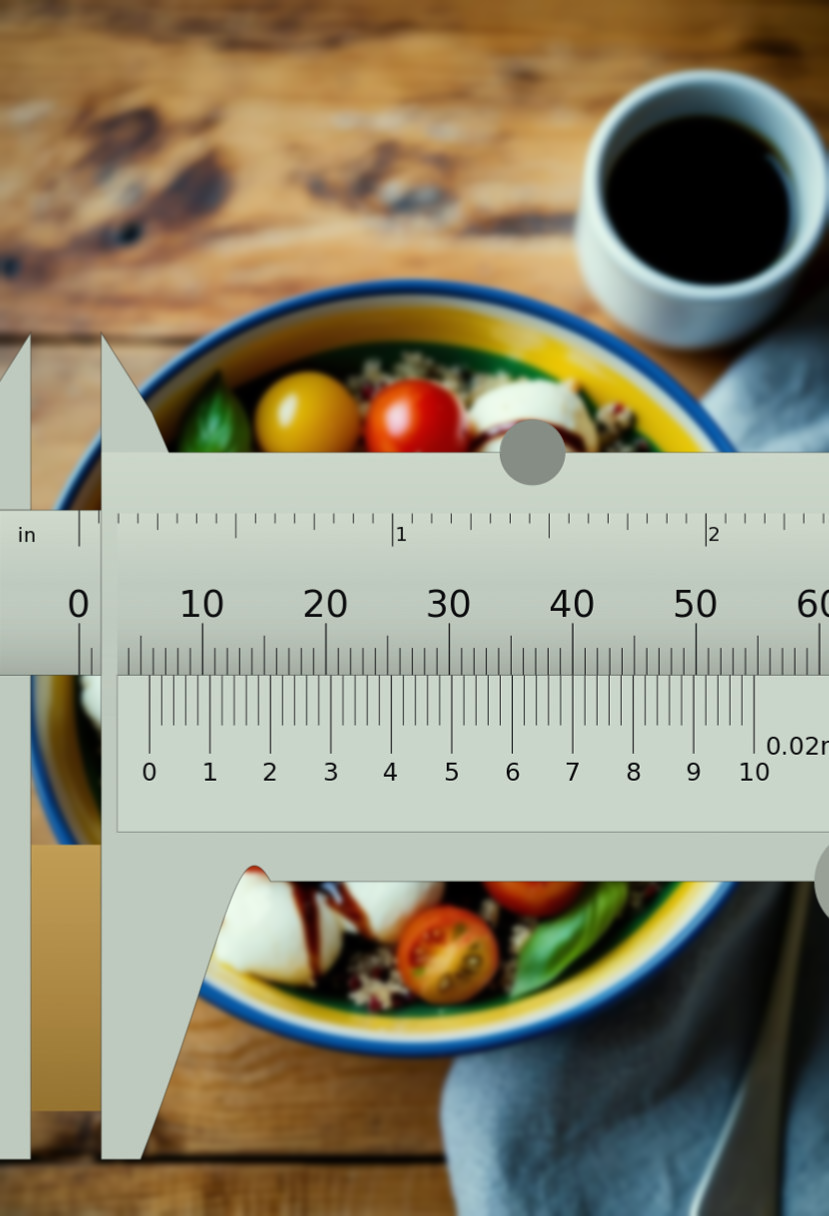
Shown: 5.7; mm
